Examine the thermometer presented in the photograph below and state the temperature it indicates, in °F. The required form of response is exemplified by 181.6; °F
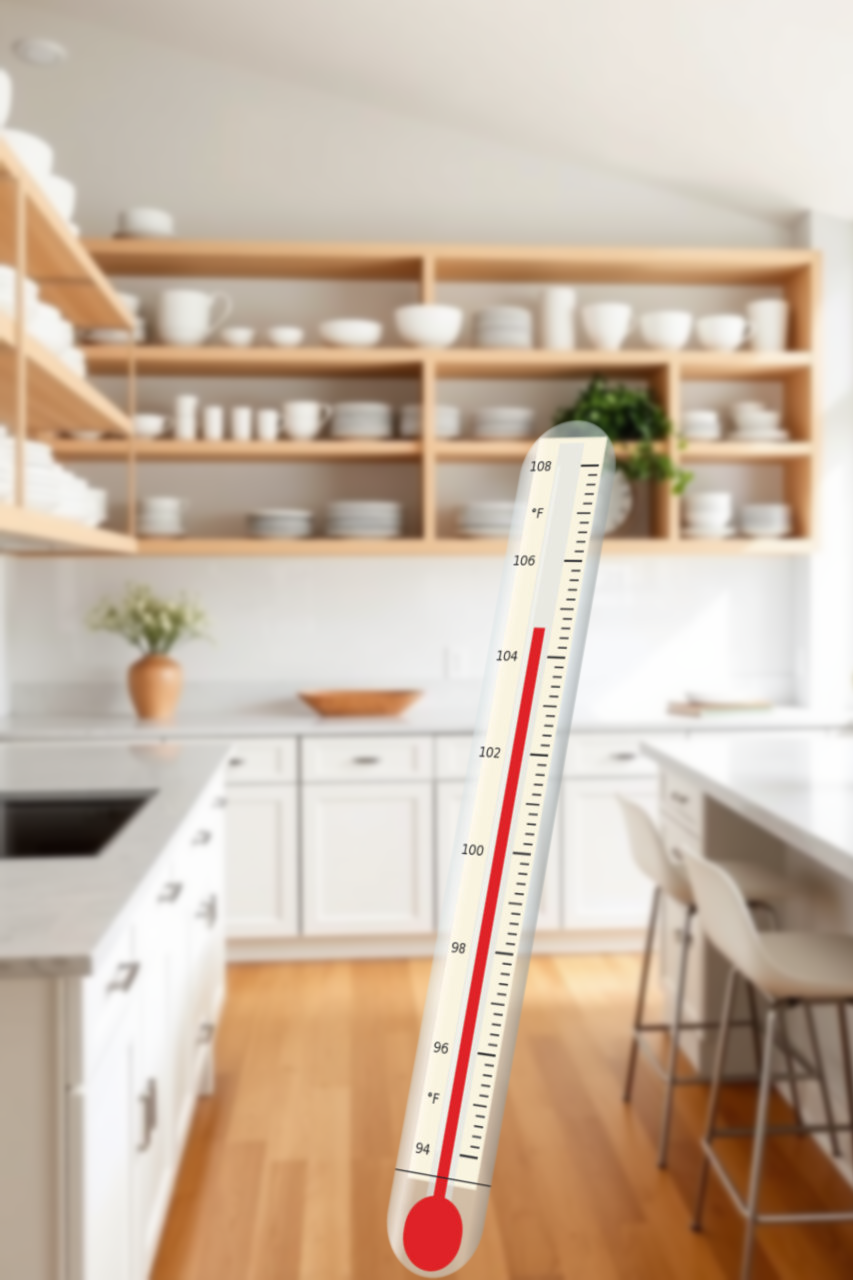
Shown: 104.6; °F
